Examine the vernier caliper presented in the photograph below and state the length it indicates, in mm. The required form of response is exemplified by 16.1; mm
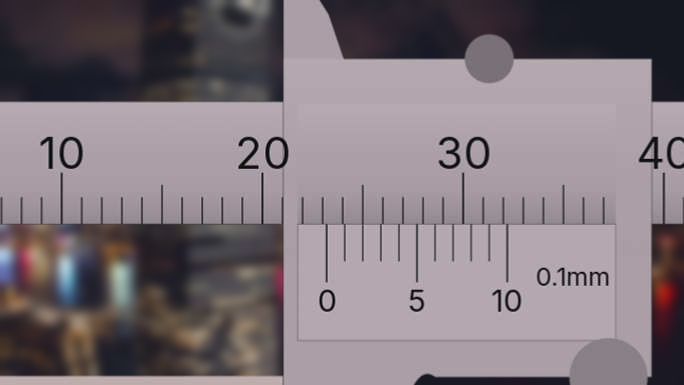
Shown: 23.2; mm
